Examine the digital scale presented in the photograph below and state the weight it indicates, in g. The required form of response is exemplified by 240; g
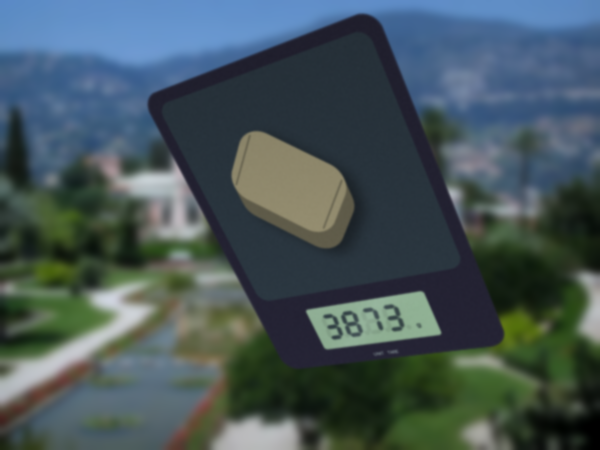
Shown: 3873; g
